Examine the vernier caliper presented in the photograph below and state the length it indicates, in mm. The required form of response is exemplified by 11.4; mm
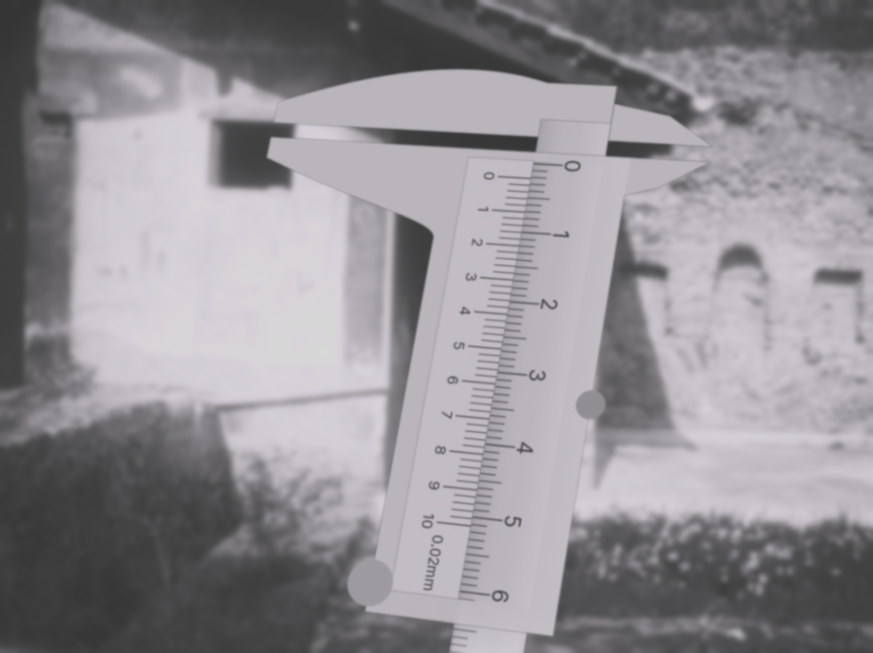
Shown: 2.2; mm
